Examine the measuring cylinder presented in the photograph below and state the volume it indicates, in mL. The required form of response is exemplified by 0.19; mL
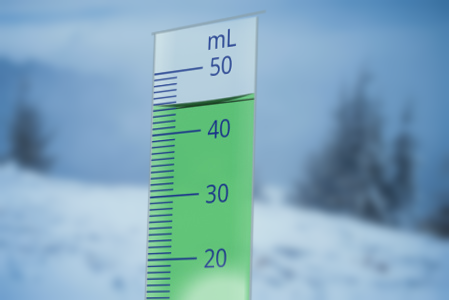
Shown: 44; mL
